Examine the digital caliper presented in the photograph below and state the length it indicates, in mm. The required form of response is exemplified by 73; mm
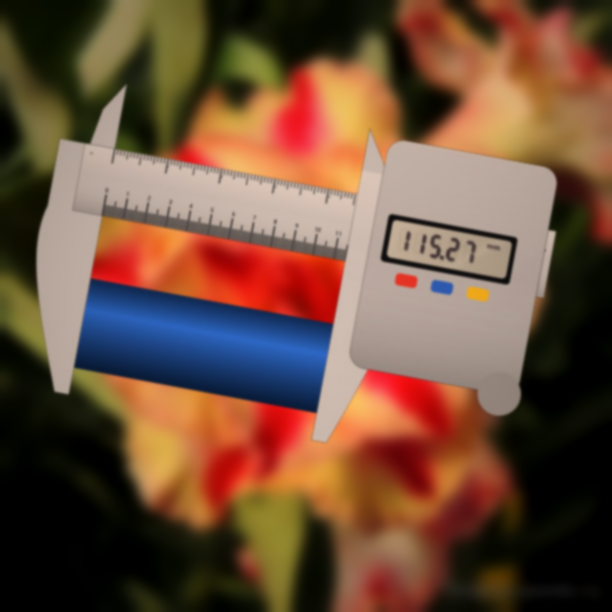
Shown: 115.27; mm
